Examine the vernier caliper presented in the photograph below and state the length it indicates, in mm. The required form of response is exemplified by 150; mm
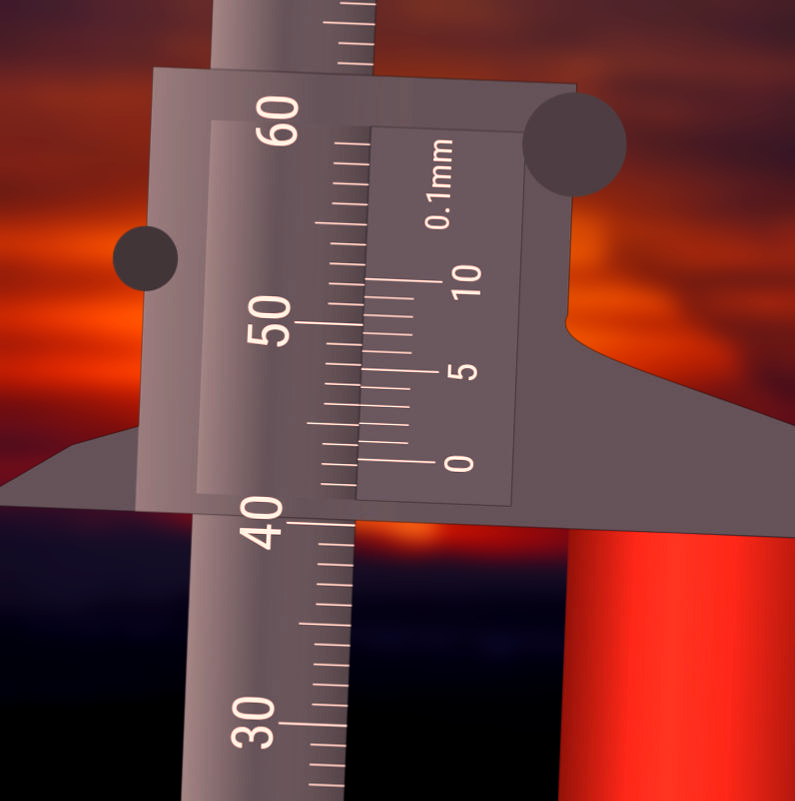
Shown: 43.3; mm
